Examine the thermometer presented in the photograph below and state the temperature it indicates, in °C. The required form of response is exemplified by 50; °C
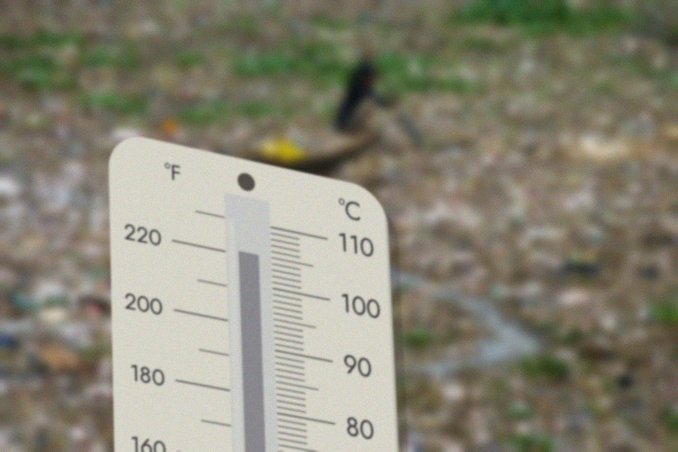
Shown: 105; °C
